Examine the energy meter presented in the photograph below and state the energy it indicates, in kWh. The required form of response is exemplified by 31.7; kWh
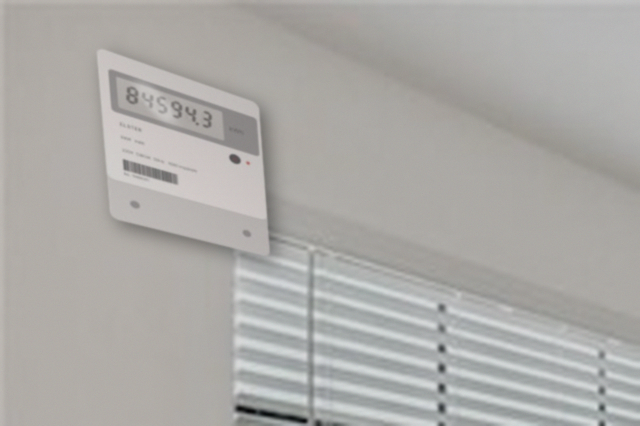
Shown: 84594.3; kWh
